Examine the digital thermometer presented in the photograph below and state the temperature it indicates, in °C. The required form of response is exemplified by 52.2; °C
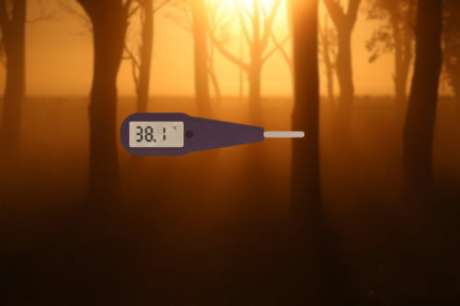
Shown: 38.1; °C
